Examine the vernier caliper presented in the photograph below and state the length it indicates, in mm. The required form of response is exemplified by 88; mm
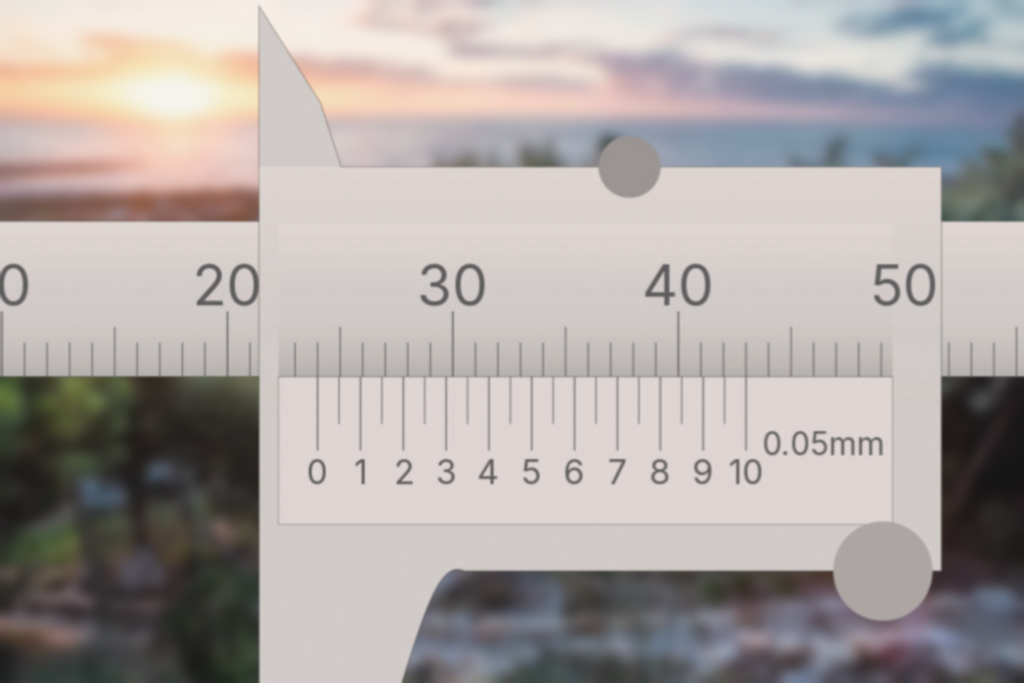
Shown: 24.0; mm
